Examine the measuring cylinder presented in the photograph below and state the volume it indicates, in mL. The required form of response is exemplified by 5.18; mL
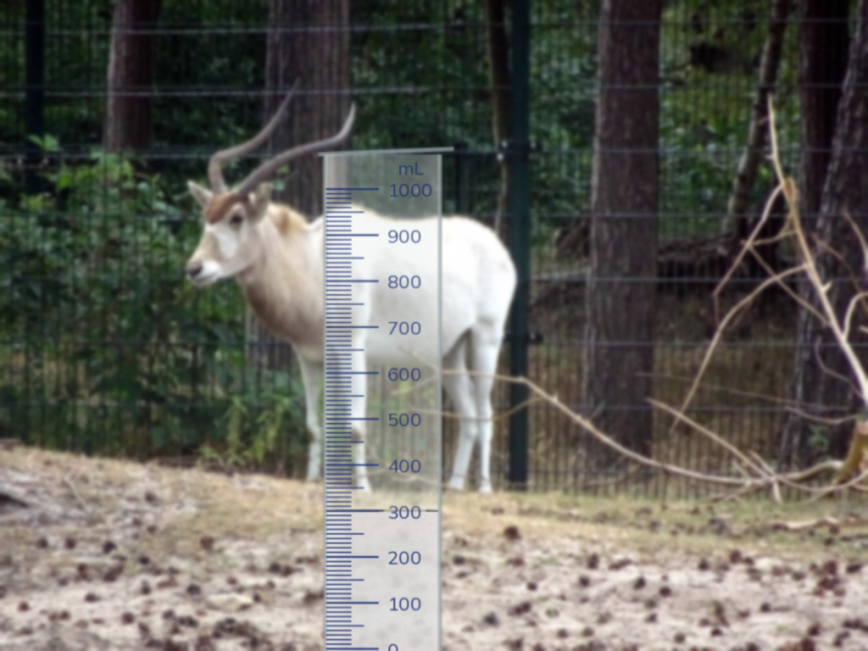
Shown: 300; mL
